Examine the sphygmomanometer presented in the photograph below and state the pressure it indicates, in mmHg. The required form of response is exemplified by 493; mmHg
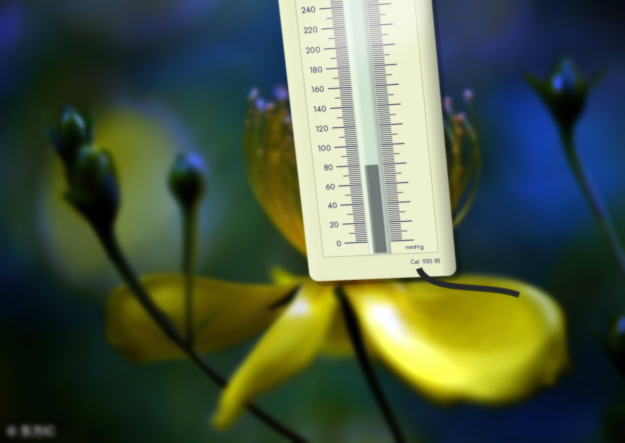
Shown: 80; mmHg
